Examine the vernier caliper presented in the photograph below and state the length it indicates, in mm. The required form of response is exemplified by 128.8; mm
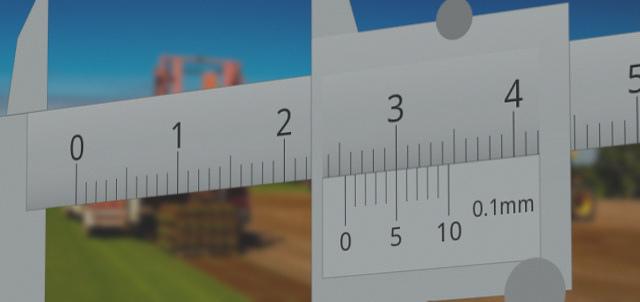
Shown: 25.5; mm
